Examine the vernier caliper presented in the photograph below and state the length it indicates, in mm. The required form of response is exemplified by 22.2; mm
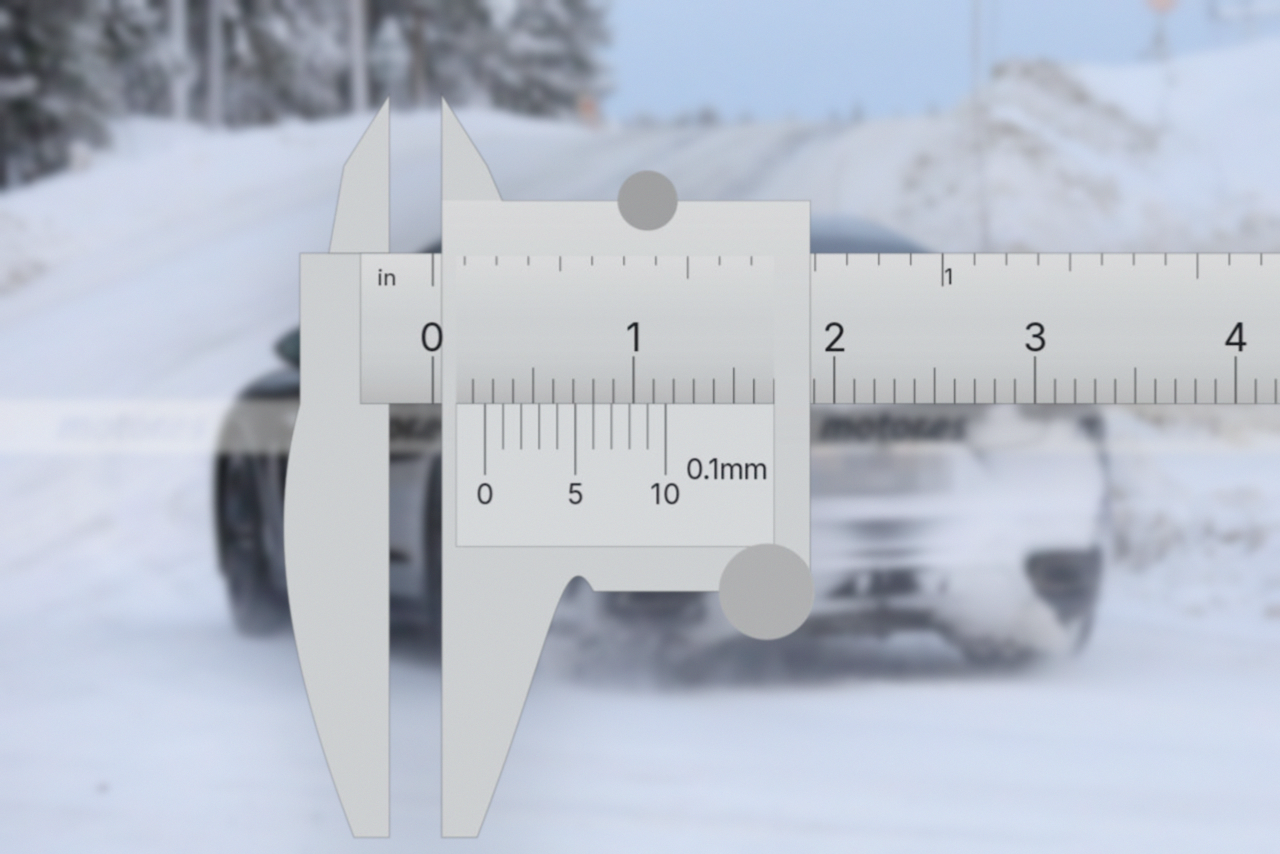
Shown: 2.6; mm
